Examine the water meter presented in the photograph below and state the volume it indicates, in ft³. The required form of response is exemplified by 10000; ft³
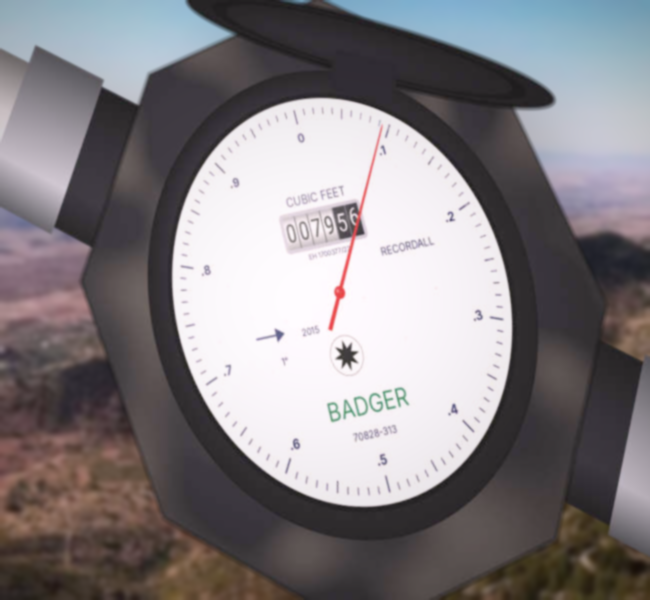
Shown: 7956.09; ft³
